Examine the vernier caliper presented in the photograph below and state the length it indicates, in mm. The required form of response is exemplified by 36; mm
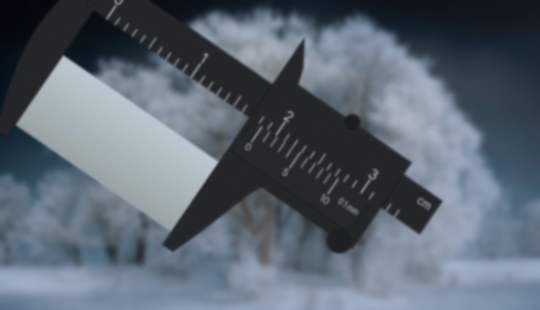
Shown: 18.4; mm
